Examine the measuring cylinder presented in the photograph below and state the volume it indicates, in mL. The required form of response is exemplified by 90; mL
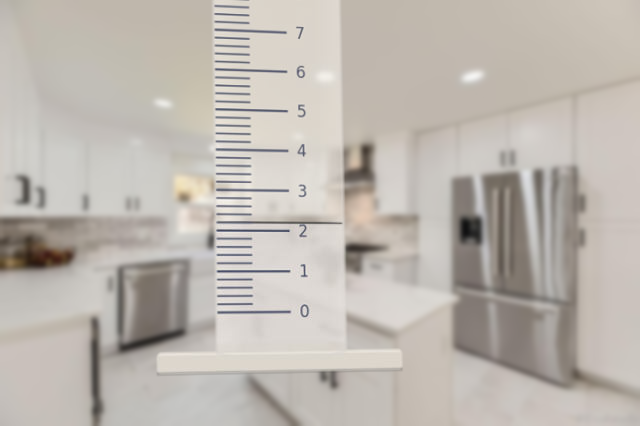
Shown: 2.2; mL
